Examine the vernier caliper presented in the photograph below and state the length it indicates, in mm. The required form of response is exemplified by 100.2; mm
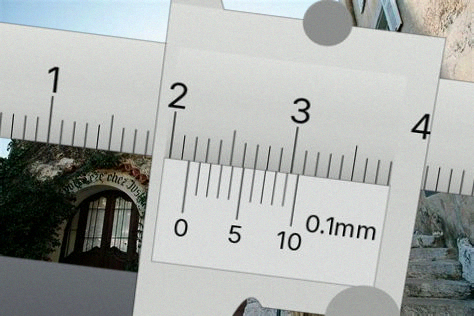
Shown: 21.6; mm
